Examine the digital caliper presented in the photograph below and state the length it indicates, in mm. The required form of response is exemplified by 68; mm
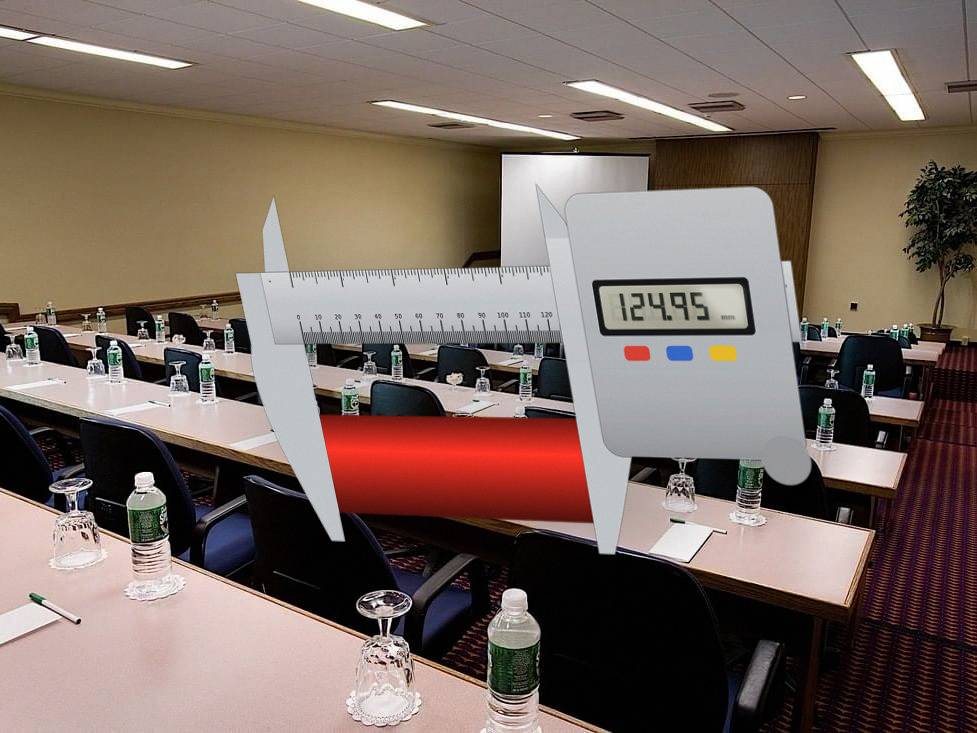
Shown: 124.95; mm
